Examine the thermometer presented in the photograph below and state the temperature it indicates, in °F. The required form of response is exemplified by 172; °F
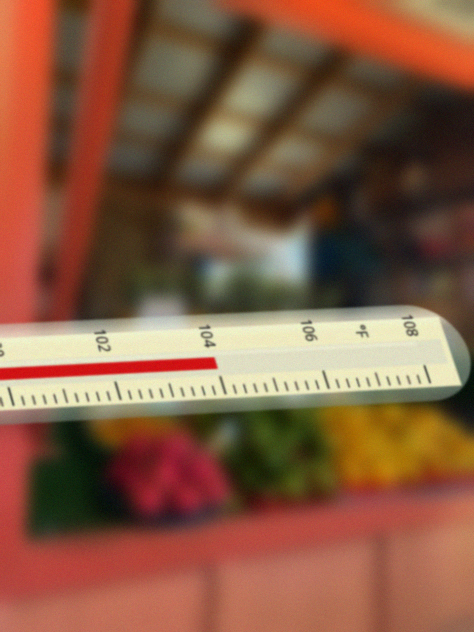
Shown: 104; °F
